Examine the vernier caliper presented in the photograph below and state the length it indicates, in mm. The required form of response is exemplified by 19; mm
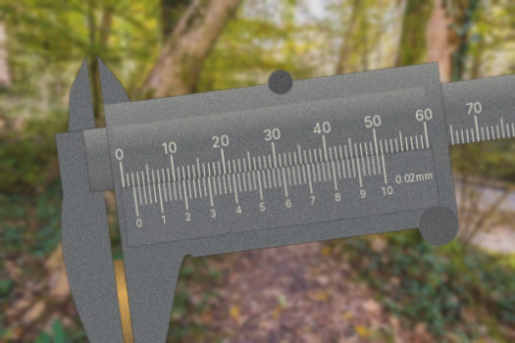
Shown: 2.0; mm
